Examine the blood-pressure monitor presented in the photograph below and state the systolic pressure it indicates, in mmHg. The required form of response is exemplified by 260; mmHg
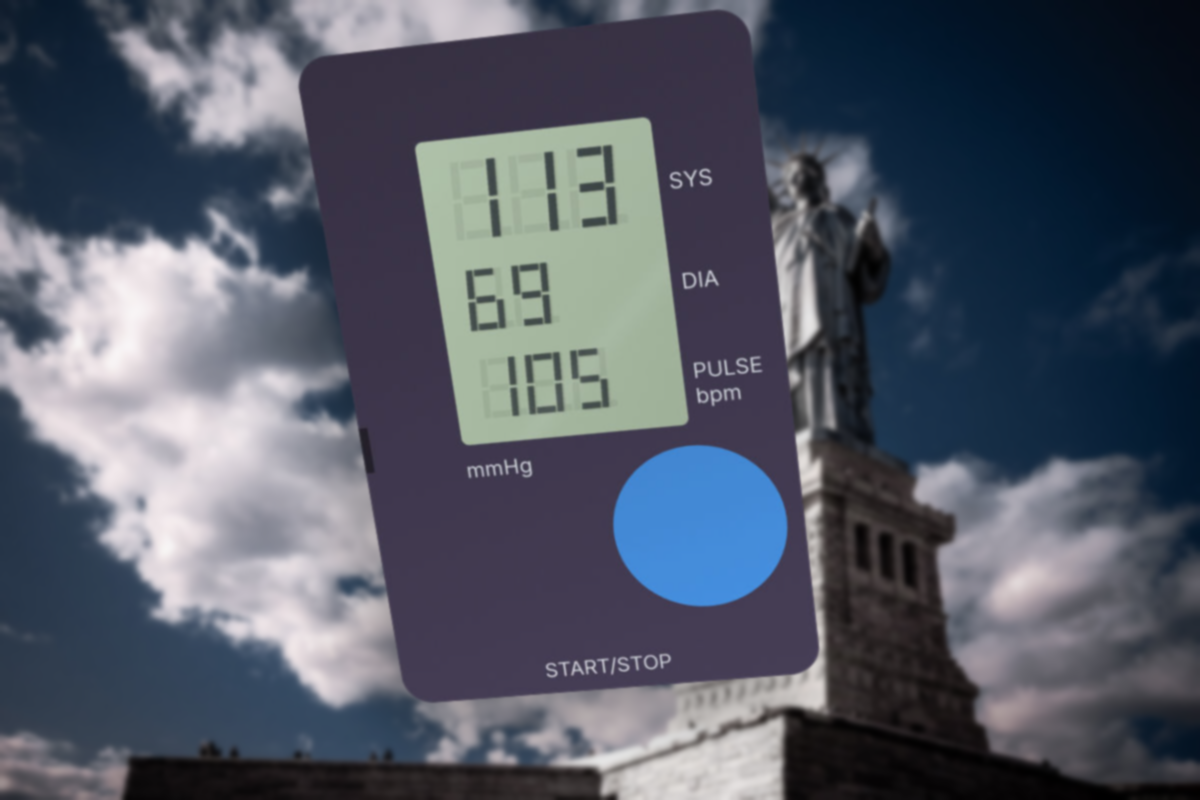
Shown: 113; mmHg
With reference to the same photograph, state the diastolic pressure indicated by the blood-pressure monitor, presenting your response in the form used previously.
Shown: 69; mmHg
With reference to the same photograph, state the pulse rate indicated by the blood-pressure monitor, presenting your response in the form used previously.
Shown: 105; bpm
